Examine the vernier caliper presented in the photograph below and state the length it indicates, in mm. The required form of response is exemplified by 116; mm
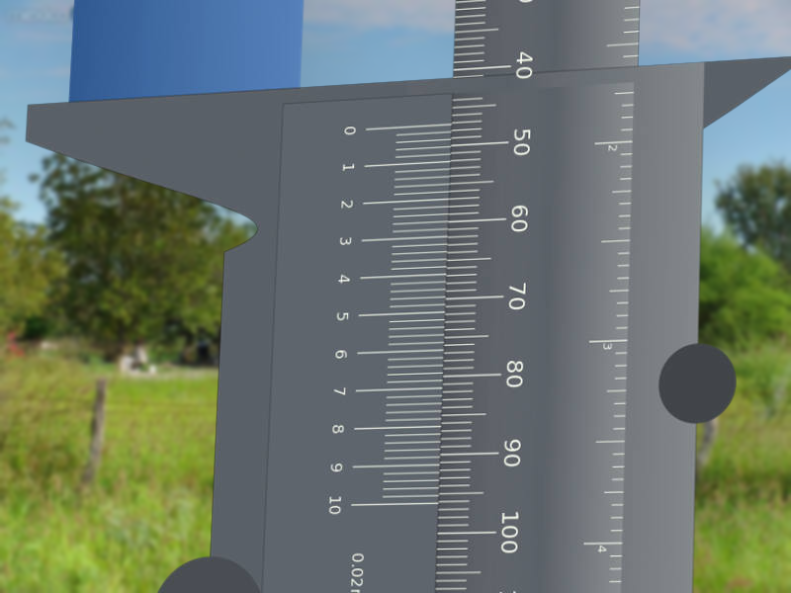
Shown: 47.2; mm
